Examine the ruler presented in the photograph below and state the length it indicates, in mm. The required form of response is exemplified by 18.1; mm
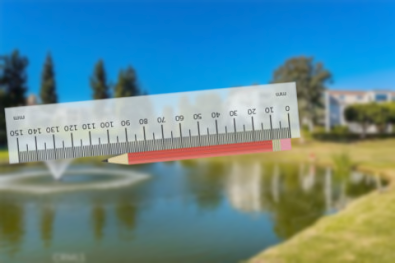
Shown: 105; mm
